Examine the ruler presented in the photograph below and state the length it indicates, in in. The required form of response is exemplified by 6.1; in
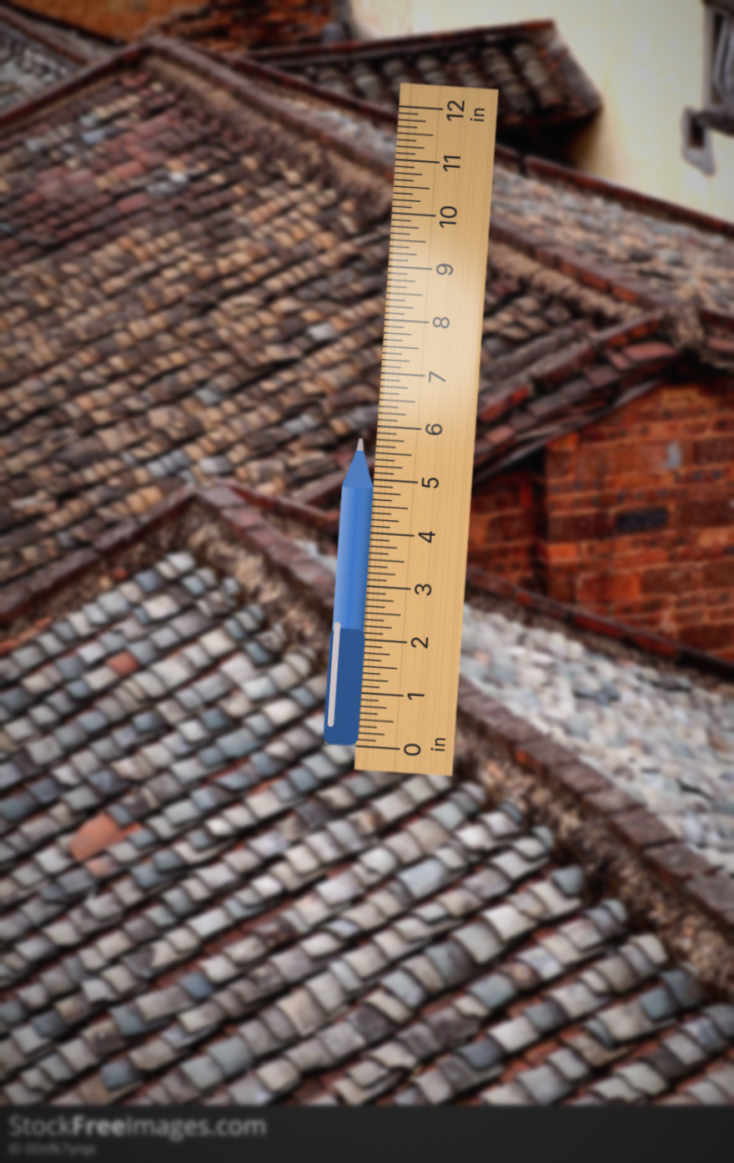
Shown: 5.75; in
